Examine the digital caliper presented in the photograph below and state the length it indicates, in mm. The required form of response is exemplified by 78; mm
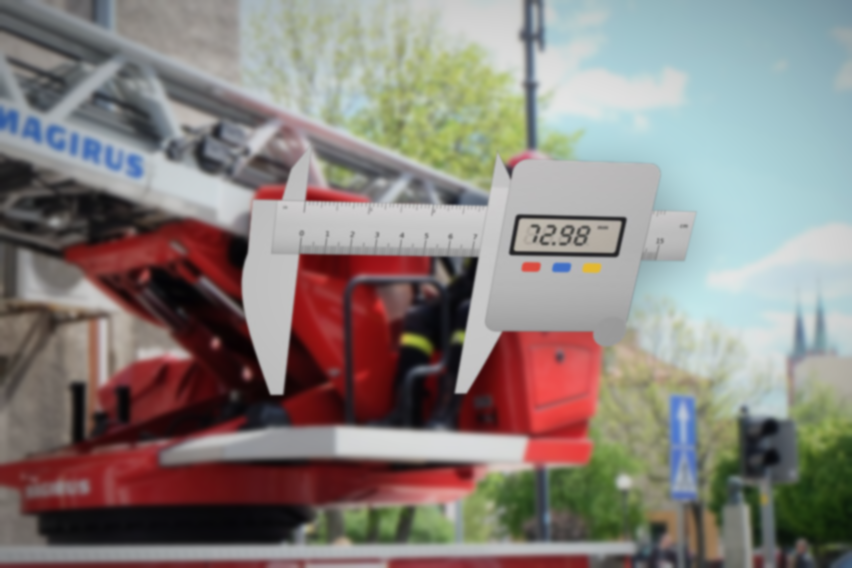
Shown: 72.98; mm
